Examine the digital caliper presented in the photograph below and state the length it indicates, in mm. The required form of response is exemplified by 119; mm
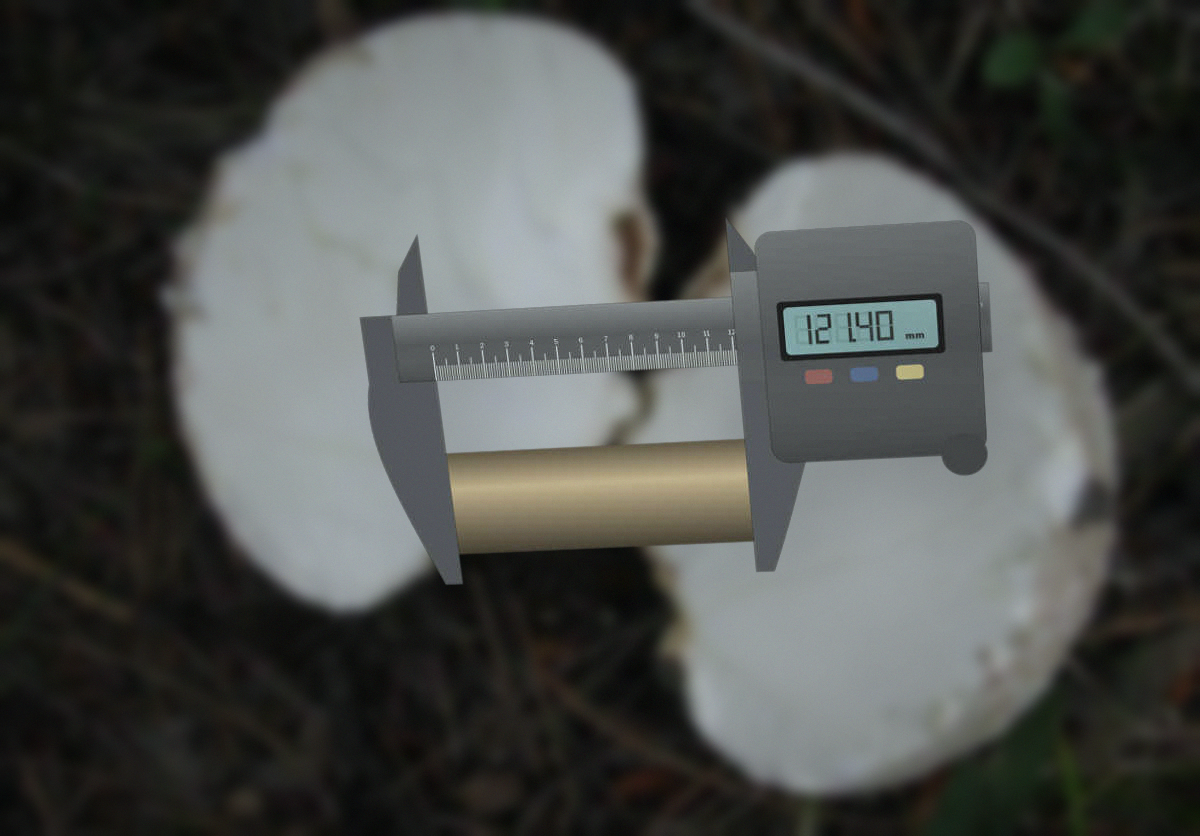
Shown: 121.40; mm
